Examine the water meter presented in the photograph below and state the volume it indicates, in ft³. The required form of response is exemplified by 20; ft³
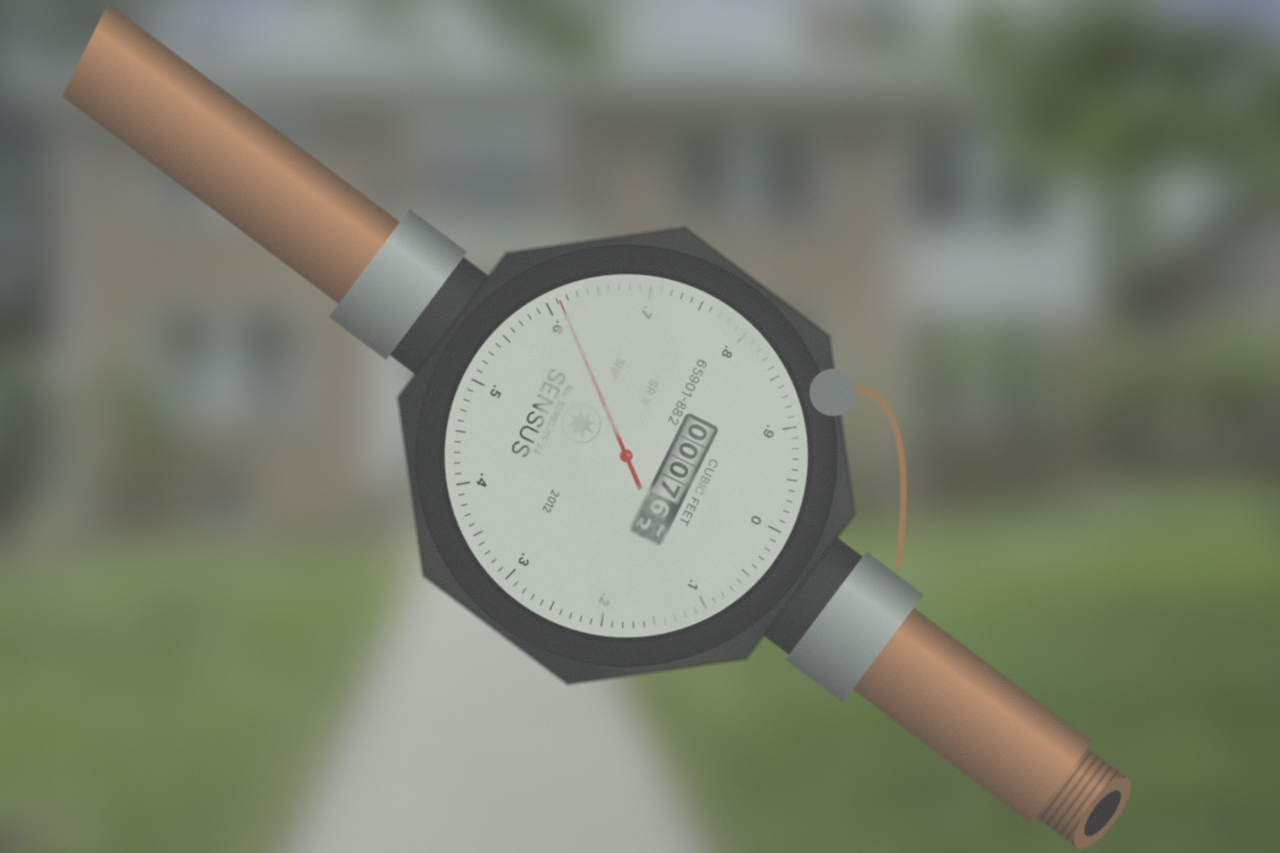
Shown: 762.61; ft³
